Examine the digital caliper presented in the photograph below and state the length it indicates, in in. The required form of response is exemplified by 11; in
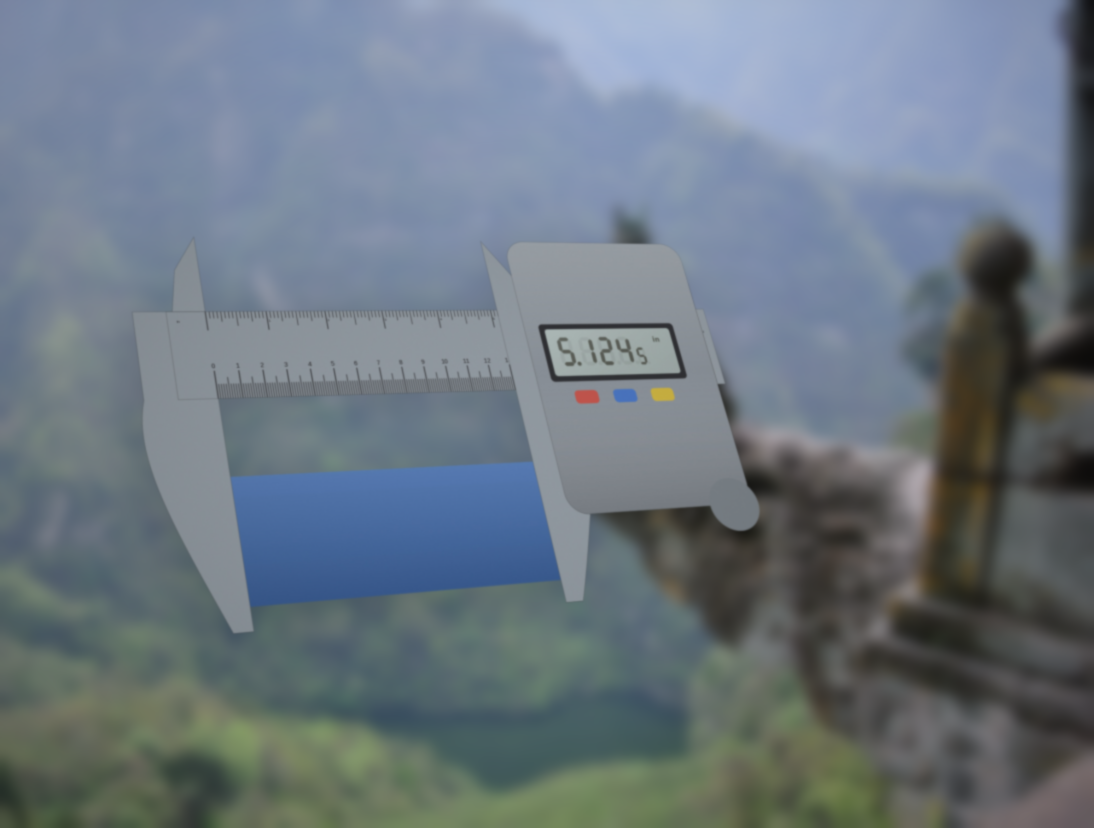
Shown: 5.1245; in
